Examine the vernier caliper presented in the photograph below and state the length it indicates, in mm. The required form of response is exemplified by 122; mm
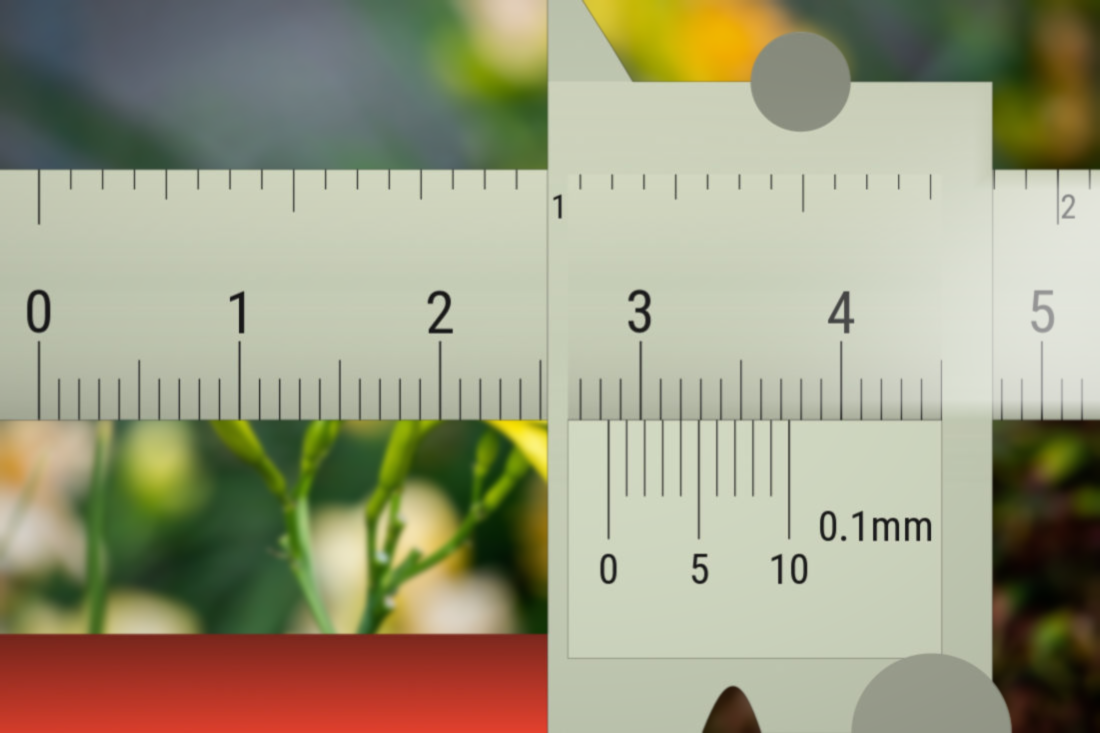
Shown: 28.4; mm
